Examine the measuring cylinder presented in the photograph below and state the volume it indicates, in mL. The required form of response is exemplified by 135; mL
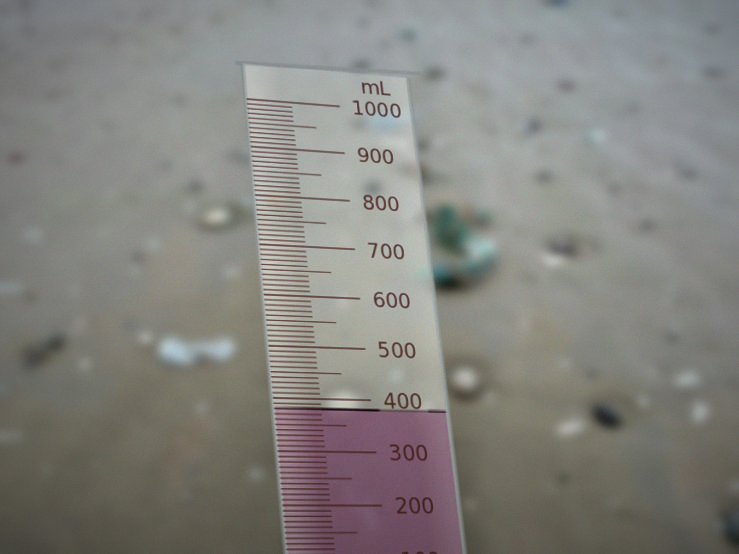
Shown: 380; mL
